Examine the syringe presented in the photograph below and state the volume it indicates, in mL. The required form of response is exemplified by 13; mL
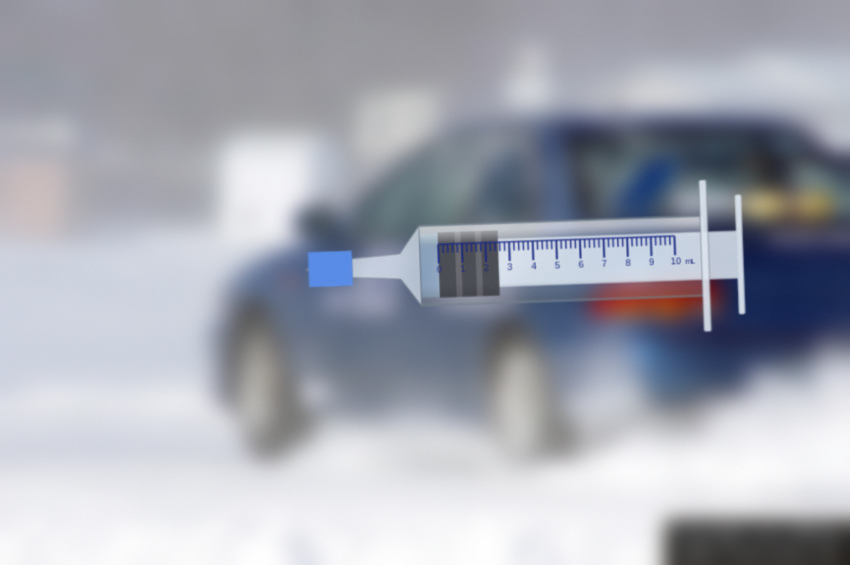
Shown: 0; mL
